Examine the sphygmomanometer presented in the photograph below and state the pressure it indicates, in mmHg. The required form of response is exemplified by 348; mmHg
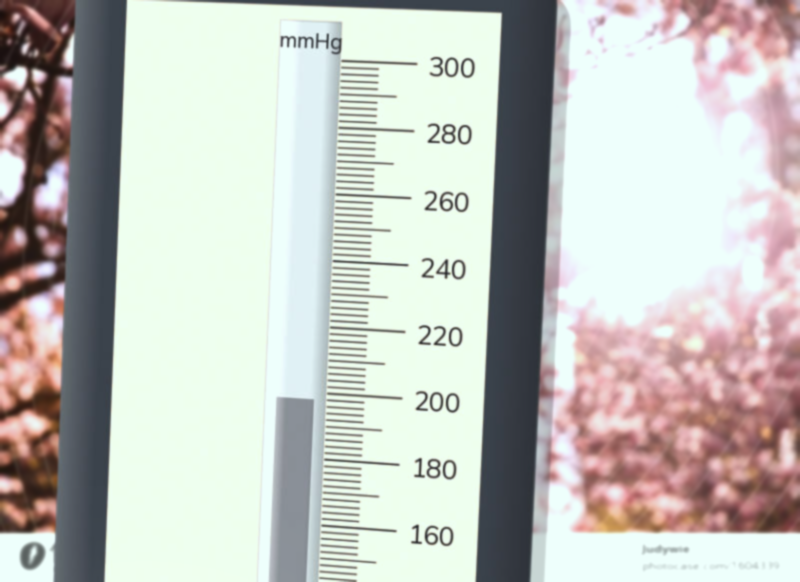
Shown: 198; mmHg
